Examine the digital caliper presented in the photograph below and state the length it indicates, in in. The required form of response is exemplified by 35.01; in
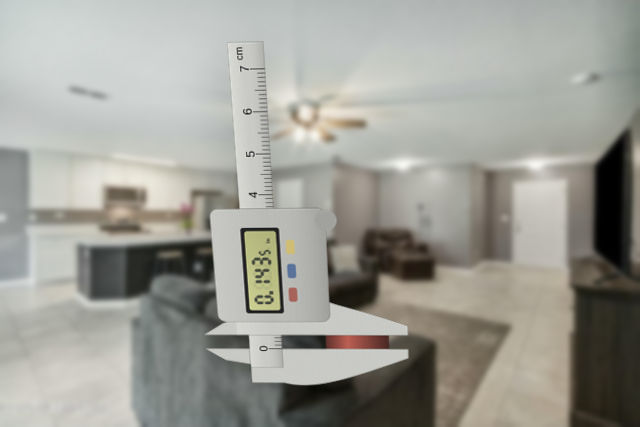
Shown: 0.1435; in
